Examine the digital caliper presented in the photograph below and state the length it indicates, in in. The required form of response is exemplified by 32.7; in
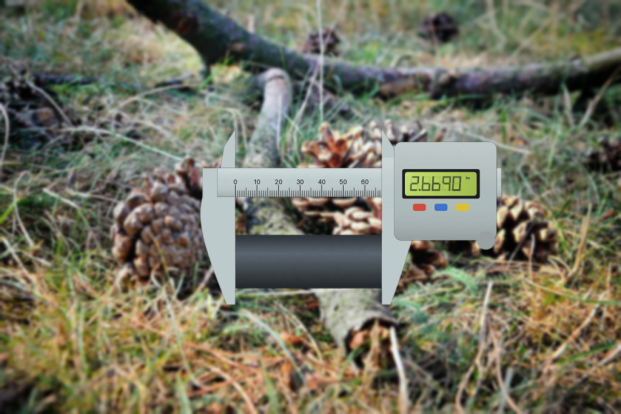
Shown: 2.6690; in
